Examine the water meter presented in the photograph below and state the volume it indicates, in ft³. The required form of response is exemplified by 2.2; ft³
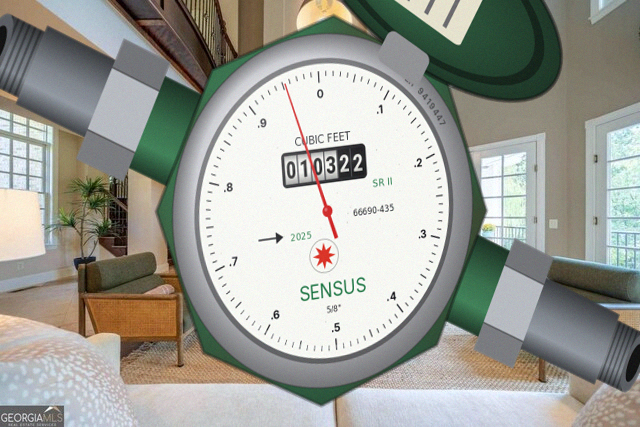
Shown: 10321.95; ft³
